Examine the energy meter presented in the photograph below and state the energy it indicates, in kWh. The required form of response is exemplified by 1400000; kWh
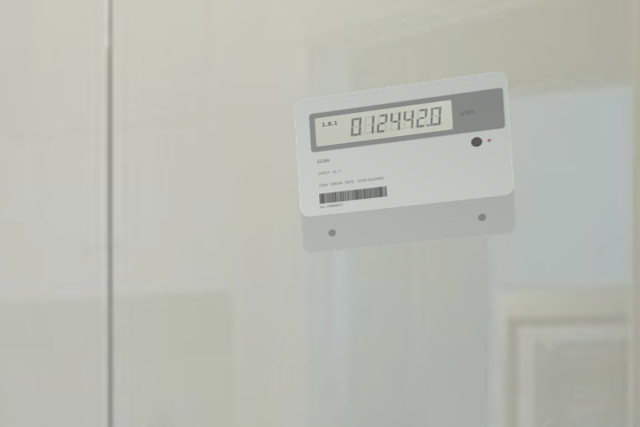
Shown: 12442.0; kWh
